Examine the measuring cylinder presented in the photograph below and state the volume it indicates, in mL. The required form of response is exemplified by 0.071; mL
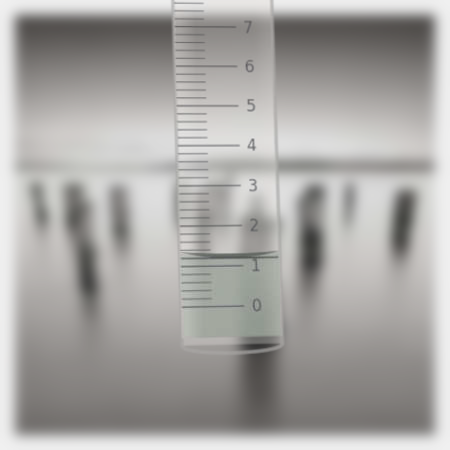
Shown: 1.2; mL
